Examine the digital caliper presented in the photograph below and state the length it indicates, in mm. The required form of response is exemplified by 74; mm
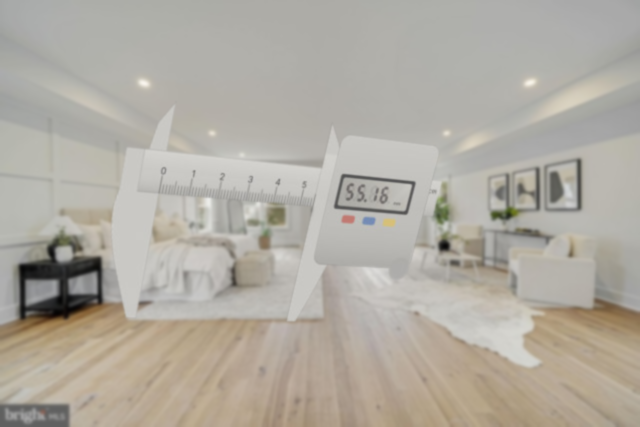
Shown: 55.16; mm
